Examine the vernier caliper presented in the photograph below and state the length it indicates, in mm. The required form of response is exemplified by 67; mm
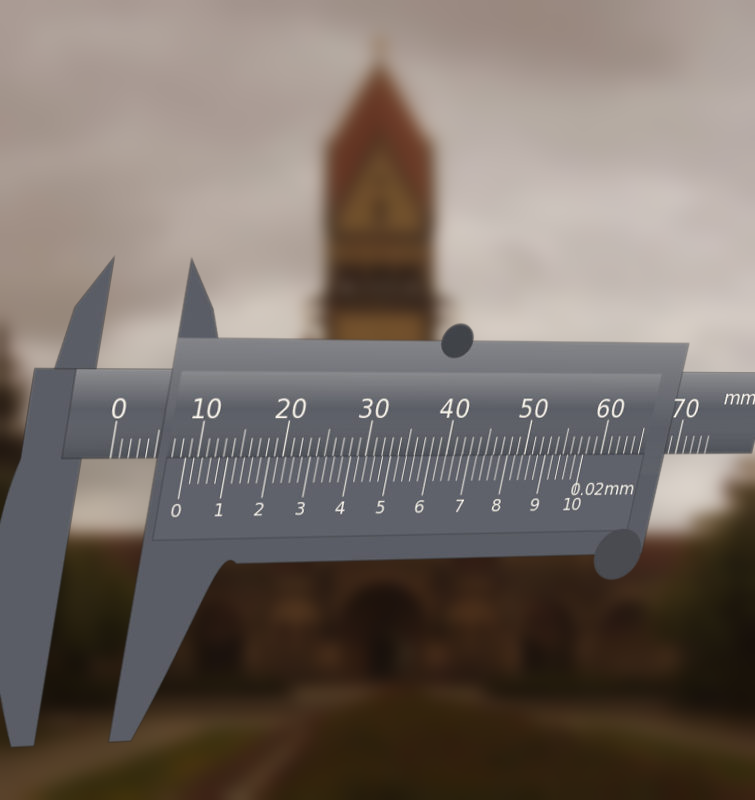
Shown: 8.6; mm
